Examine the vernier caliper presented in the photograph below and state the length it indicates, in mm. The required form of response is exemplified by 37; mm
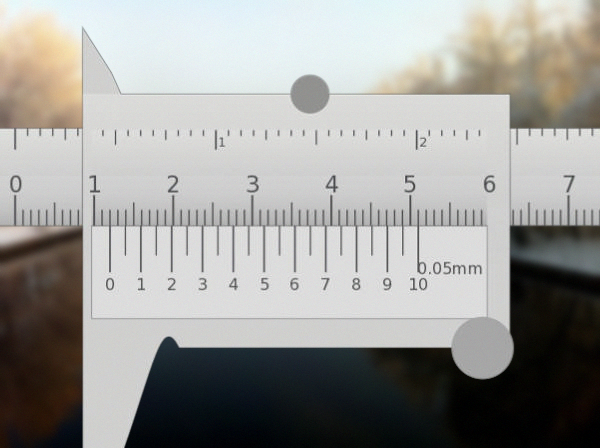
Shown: 12.0; mm
